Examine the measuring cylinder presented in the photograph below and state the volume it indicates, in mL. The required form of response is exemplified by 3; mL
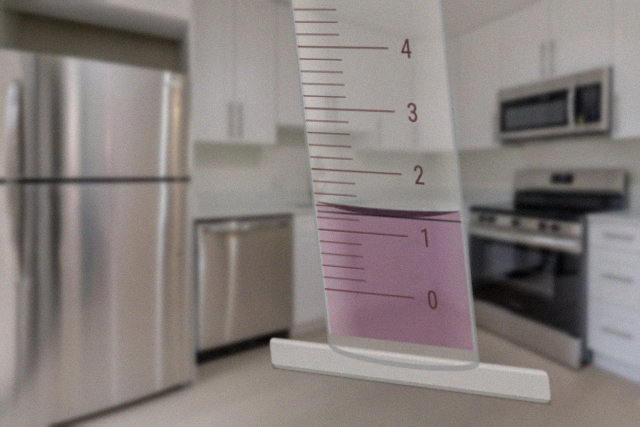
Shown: 1.3; mL
